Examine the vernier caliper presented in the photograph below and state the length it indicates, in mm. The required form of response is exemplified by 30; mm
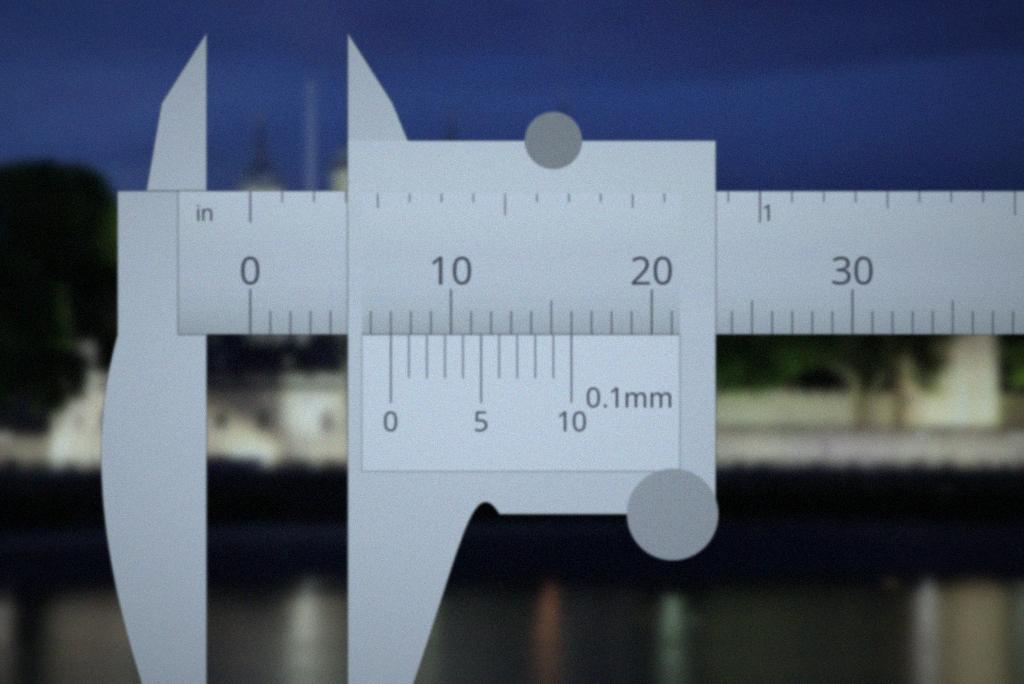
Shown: 7.0; mm
